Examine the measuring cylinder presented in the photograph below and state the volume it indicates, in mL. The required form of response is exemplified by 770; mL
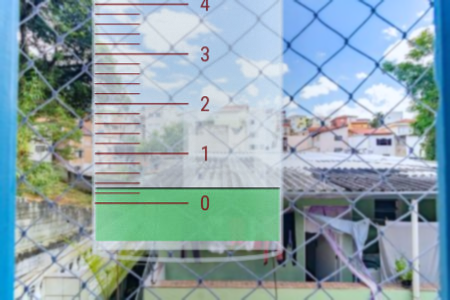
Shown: 0.3; mL
